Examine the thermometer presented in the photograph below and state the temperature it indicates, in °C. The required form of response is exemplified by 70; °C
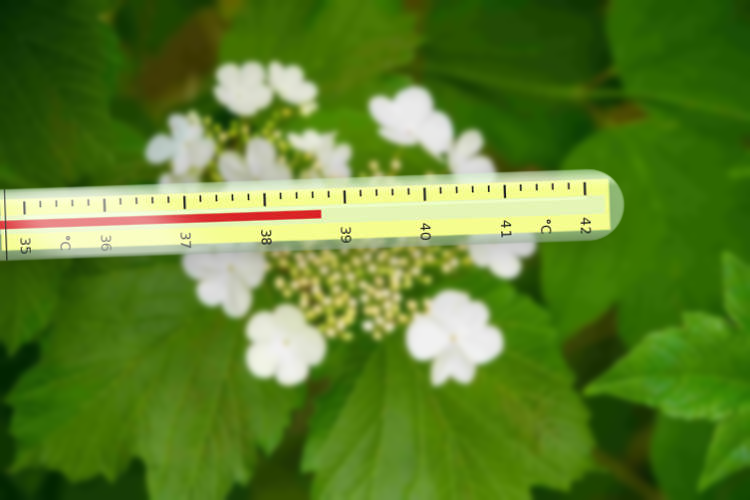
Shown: 38.7; °C
